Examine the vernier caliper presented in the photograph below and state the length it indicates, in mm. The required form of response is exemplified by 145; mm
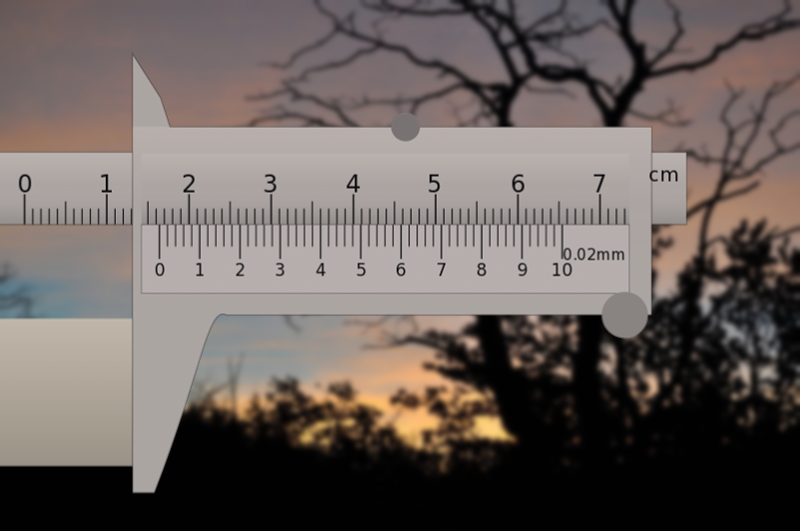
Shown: 16.4; mm
